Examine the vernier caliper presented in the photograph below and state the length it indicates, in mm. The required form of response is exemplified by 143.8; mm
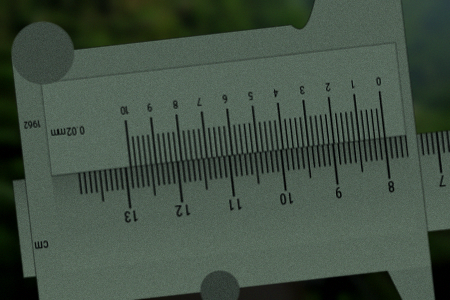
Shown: 80.0; mm
